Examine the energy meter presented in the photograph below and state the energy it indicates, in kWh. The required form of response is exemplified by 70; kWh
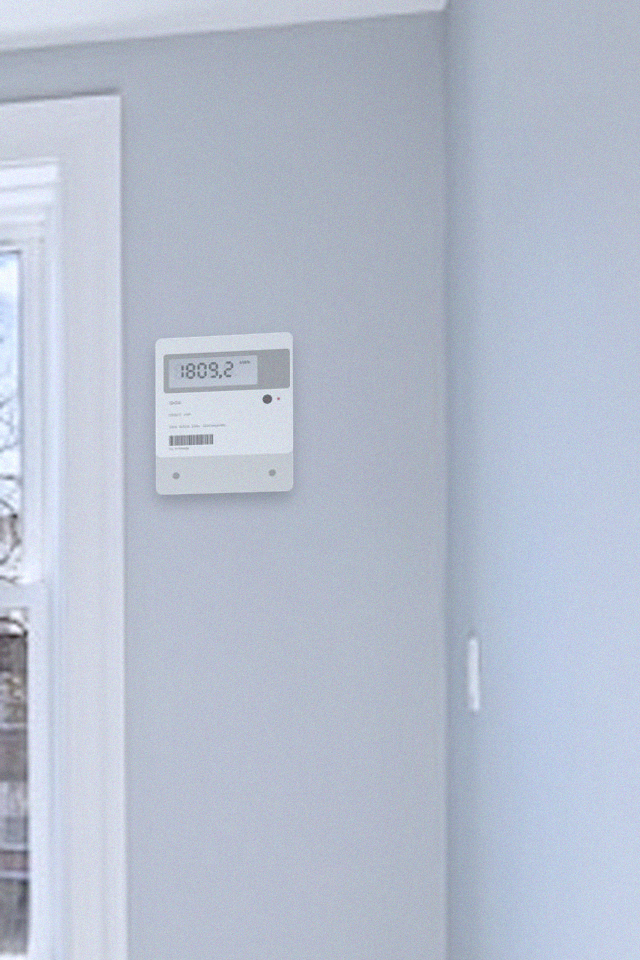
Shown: 1809.2; kWh
